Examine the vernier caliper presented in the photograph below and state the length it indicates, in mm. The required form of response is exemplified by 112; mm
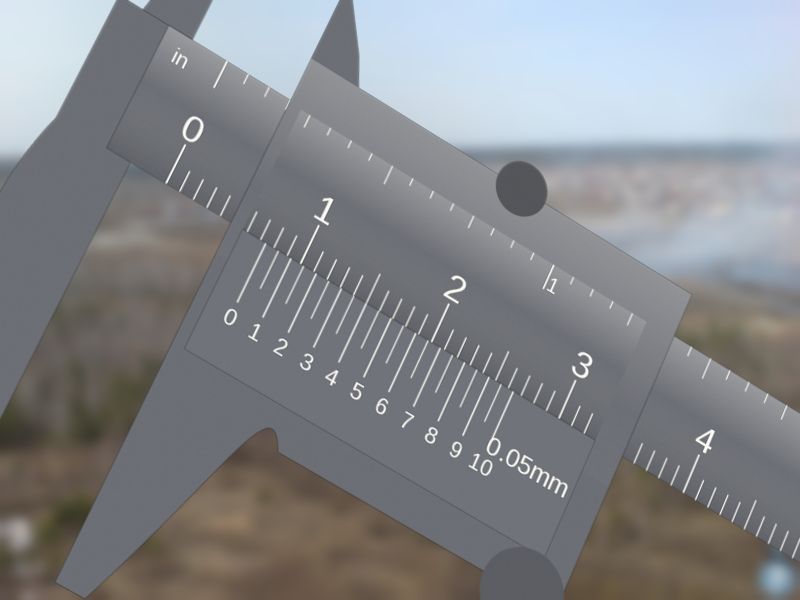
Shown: 7.4; mm
